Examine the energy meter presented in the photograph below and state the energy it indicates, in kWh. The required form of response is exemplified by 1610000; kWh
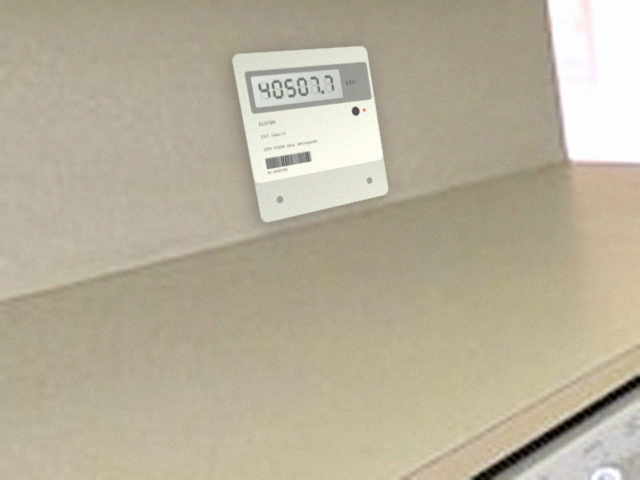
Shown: 40507.7; kWh
